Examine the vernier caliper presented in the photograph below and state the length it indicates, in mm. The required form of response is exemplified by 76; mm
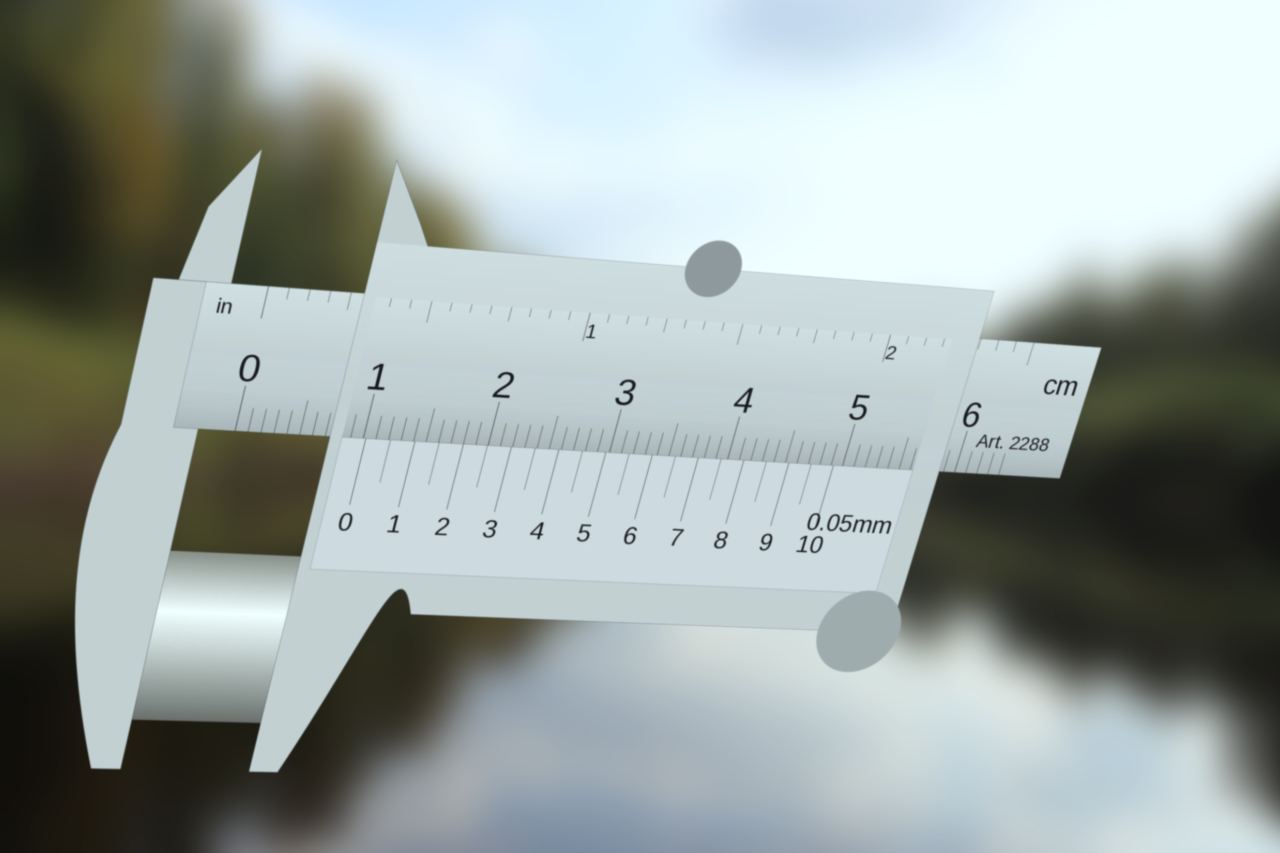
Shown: 10.2; mm
